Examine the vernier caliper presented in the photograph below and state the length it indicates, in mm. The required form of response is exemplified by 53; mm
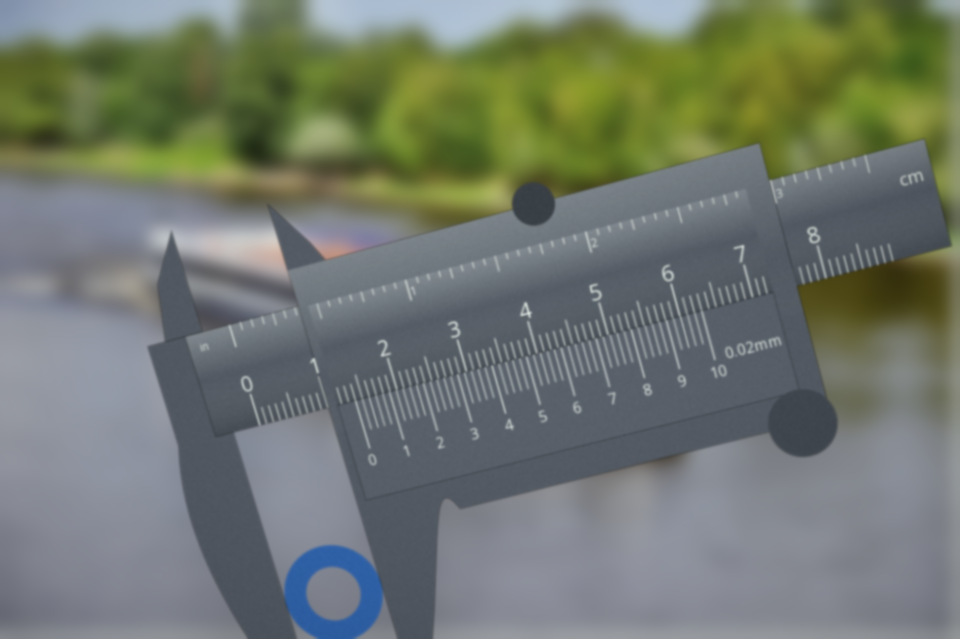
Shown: 14.0; mm
